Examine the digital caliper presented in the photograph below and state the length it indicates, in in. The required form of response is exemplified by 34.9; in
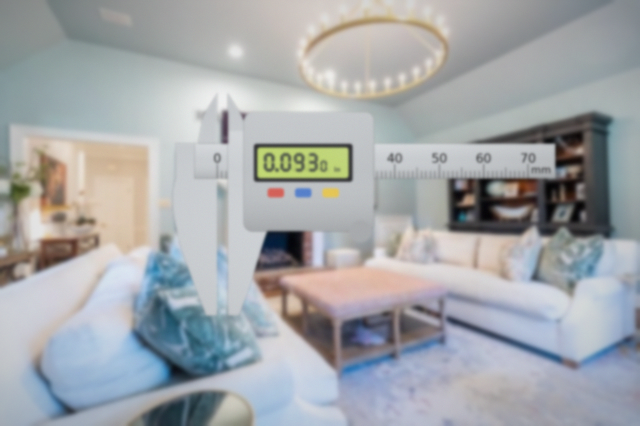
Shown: 0.0930; in
